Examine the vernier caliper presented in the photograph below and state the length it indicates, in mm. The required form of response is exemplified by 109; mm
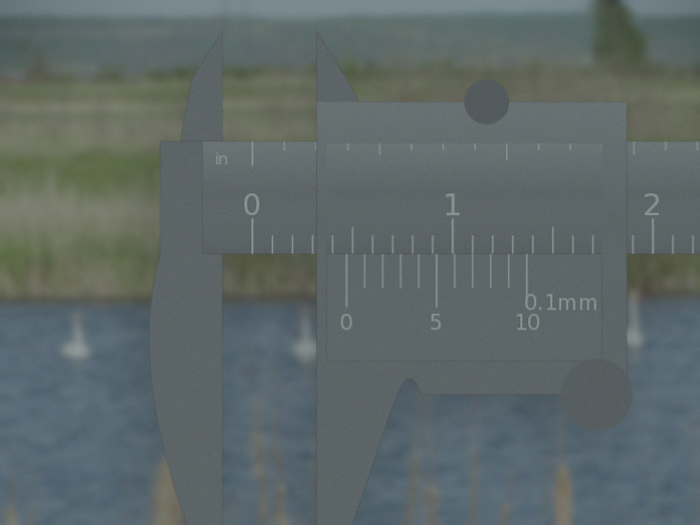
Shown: 4.7; mm
